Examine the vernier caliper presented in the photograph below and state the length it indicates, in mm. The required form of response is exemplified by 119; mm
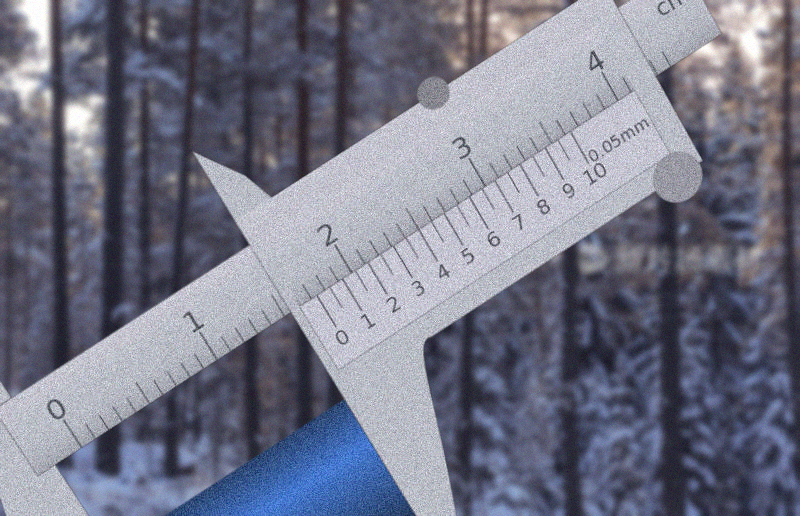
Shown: 17.4; mm
